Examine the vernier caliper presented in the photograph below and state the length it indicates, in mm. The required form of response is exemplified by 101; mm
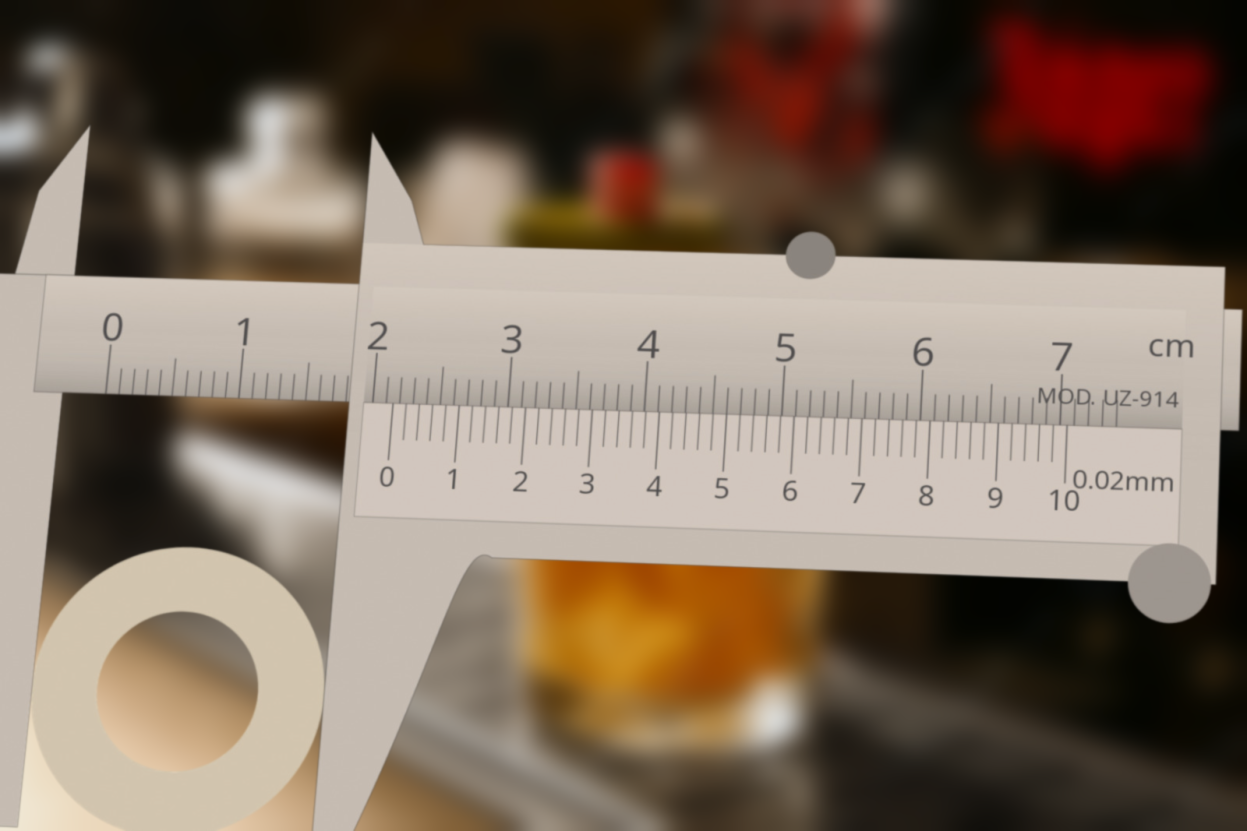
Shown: 21.5; mm
